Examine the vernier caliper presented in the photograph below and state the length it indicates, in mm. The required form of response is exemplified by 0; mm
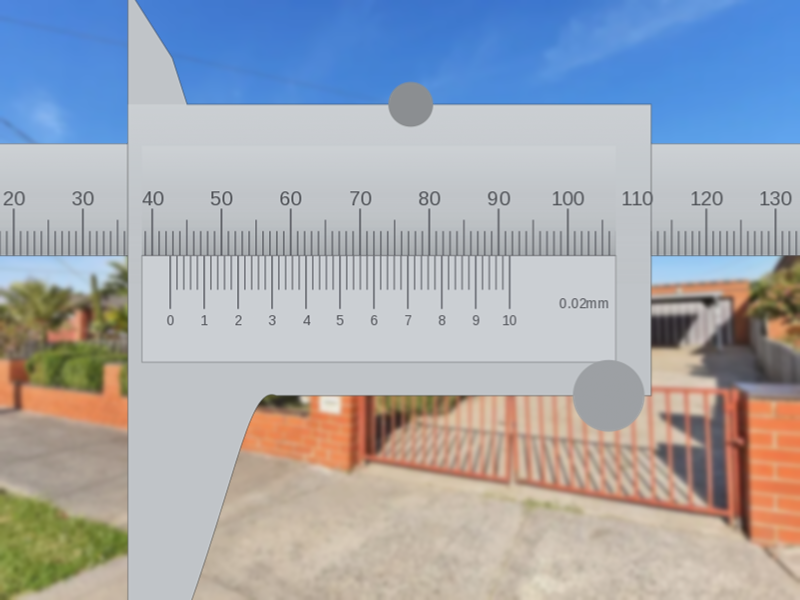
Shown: 42.6; mm
